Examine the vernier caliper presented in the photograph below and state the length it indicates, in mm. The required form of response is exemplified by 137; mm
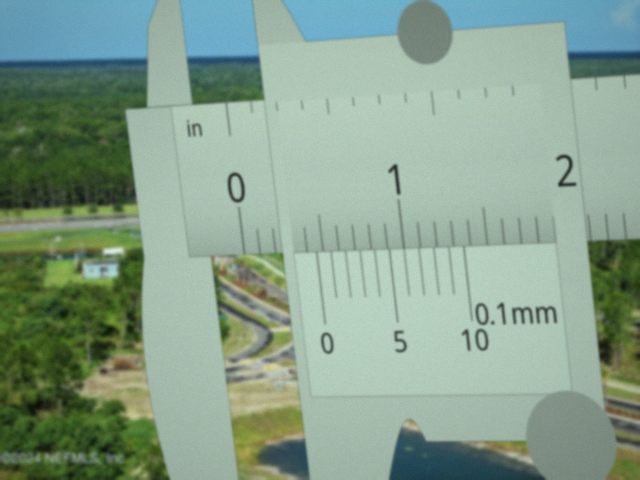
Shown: 4.6; mm
